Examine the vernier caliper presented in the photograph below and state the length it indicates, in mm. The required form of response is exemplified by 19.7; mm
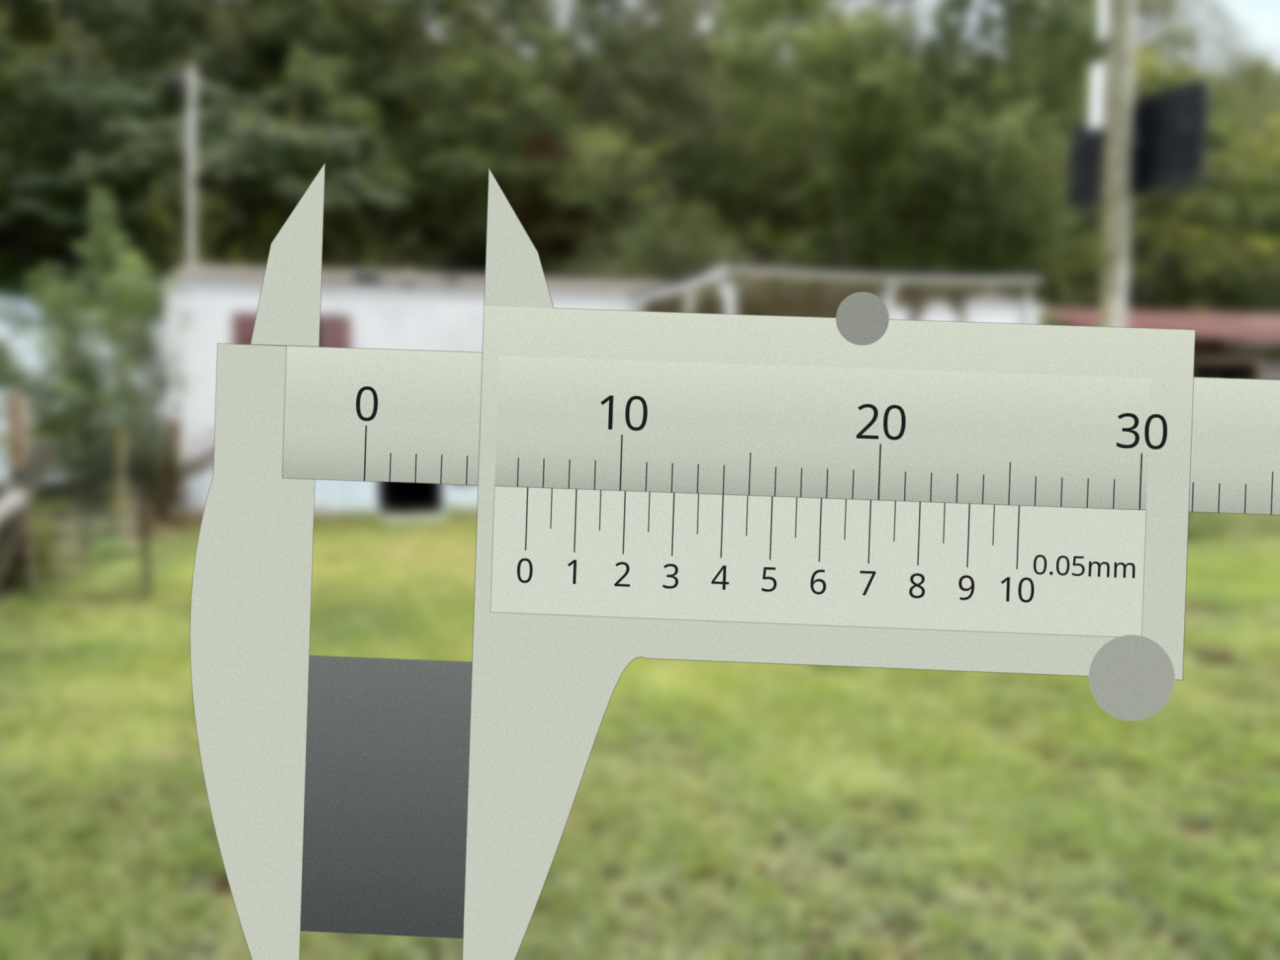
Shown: 6.40; mm
